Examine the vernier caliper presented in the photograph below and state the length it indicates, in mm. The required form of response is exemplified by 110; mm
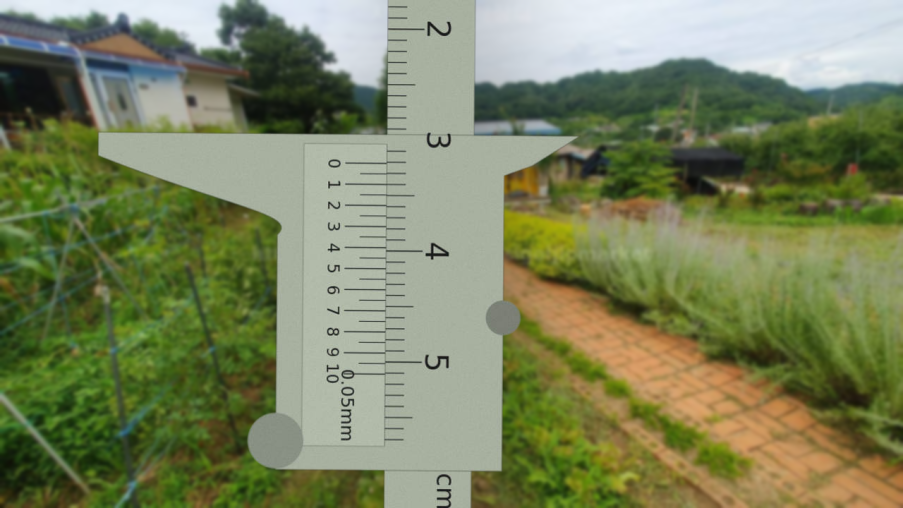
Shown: 32.1; mm
